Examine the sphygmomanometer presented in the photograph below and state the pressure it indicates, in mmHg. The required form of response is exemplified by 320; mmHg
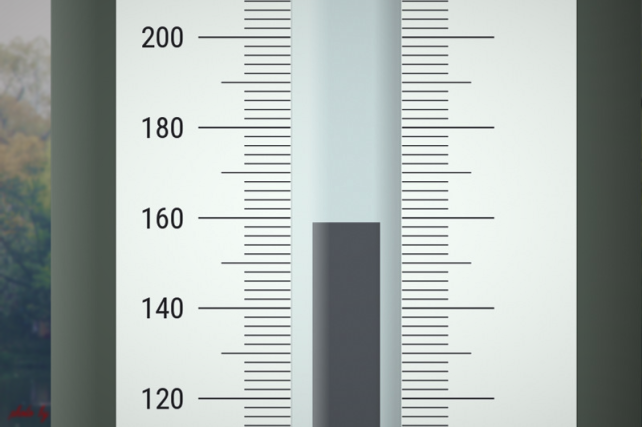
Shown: 159; mmHg
